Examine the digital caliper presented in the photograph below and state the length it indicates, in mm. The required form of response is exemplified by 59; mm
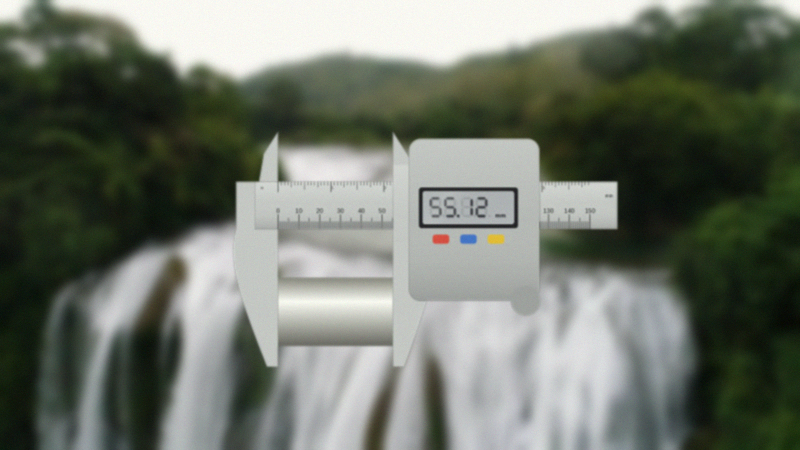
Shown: 55.12; mm
